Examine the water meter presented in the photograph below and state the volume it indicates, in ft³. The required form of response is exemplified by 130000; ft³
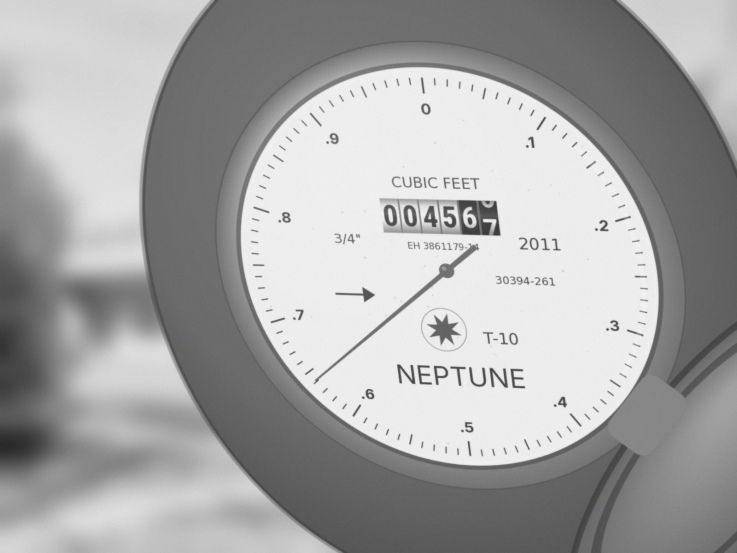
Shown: 4566.64; ft³
